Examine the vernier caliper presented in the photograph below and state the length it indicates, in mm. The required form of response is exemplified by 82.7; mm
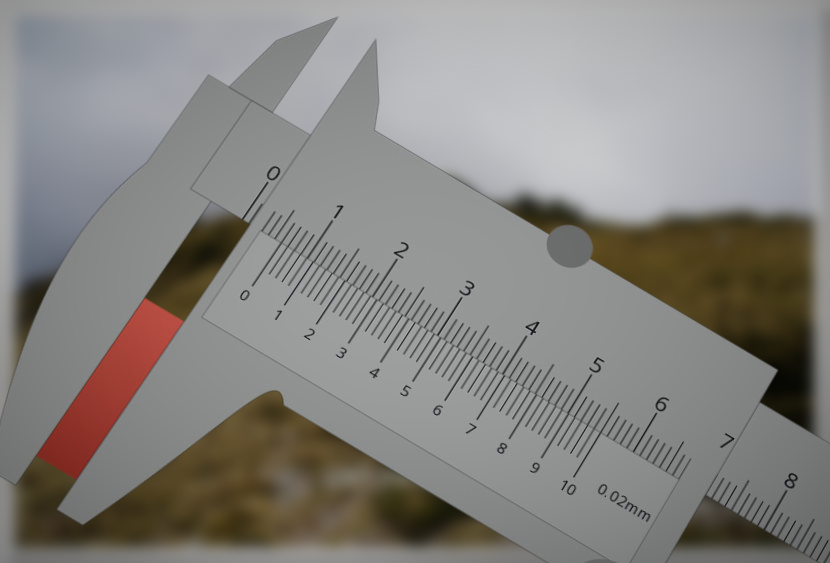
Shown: 6.0; mm
